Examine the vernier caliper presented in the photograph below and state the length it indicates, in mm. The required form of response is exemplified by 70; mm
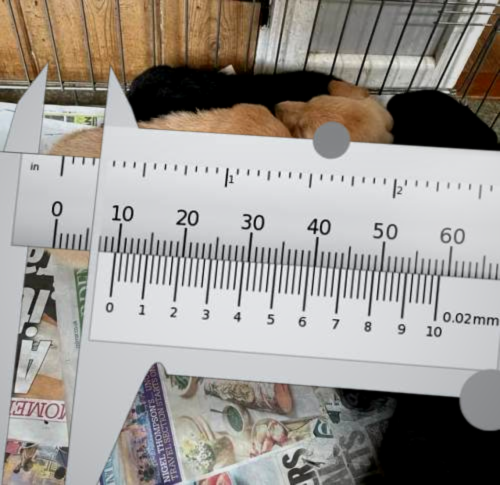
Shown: 9.6; mm
